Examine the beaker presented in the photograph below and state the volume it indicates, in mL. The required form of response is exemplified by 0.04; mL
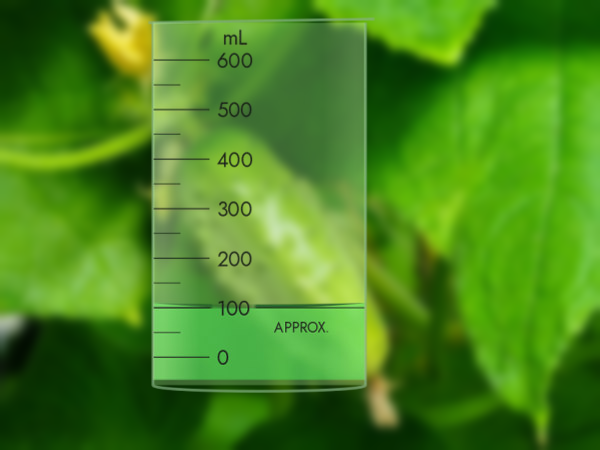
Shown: 100; mL
